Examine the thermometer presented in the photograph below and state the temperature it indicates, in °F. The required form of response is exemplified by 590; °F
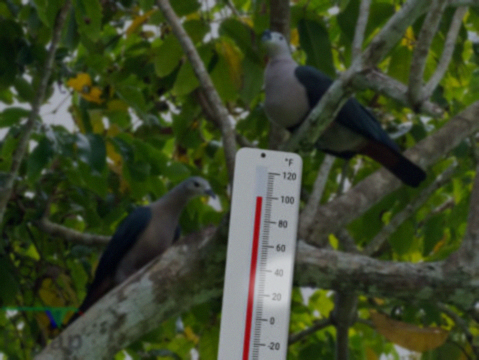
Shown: 100; °F
